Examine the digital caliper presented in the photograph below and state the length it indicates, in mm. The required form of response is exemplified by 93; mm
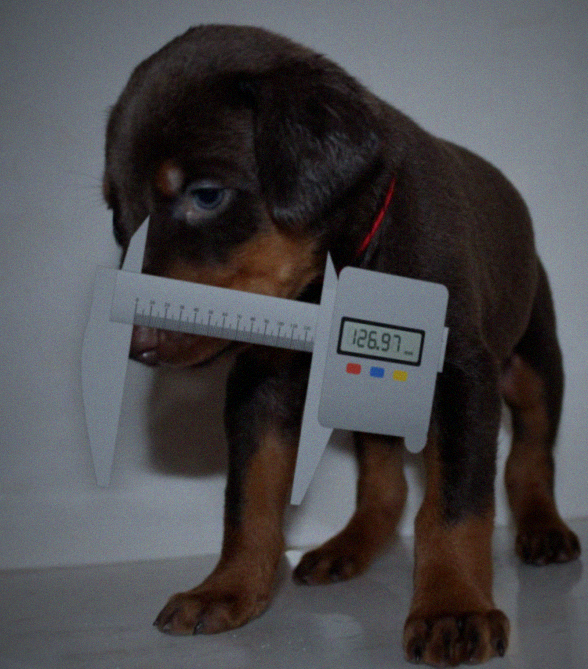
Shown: 126.97; mm
